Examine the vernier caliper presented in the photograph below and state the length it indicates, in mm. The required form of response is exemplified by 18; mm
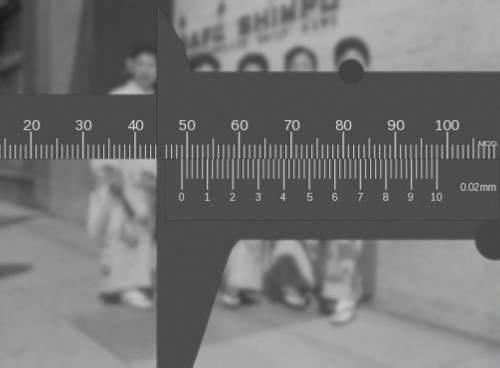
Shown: 49.0; mm
